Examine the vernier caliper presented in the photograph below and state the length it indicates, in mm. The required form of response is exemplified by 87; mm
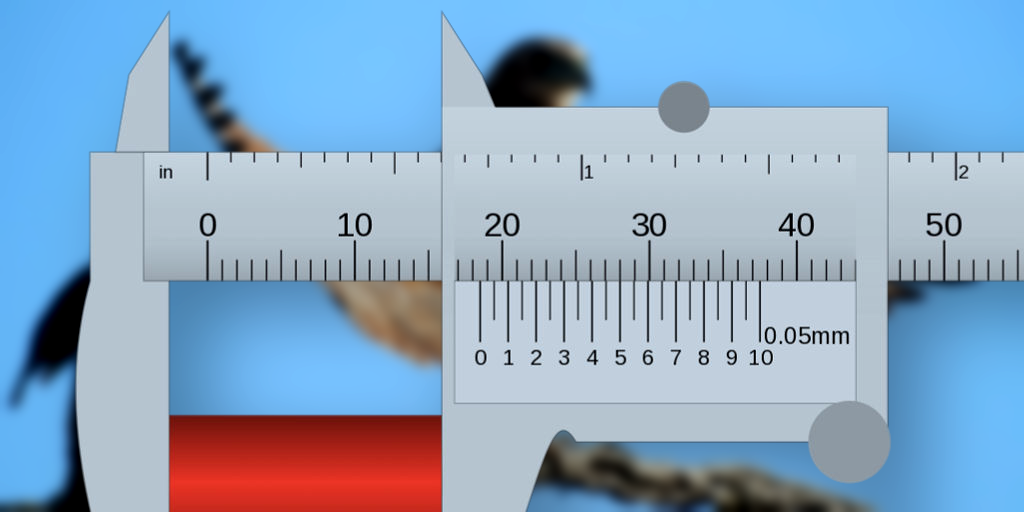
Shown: 18.5; mm
